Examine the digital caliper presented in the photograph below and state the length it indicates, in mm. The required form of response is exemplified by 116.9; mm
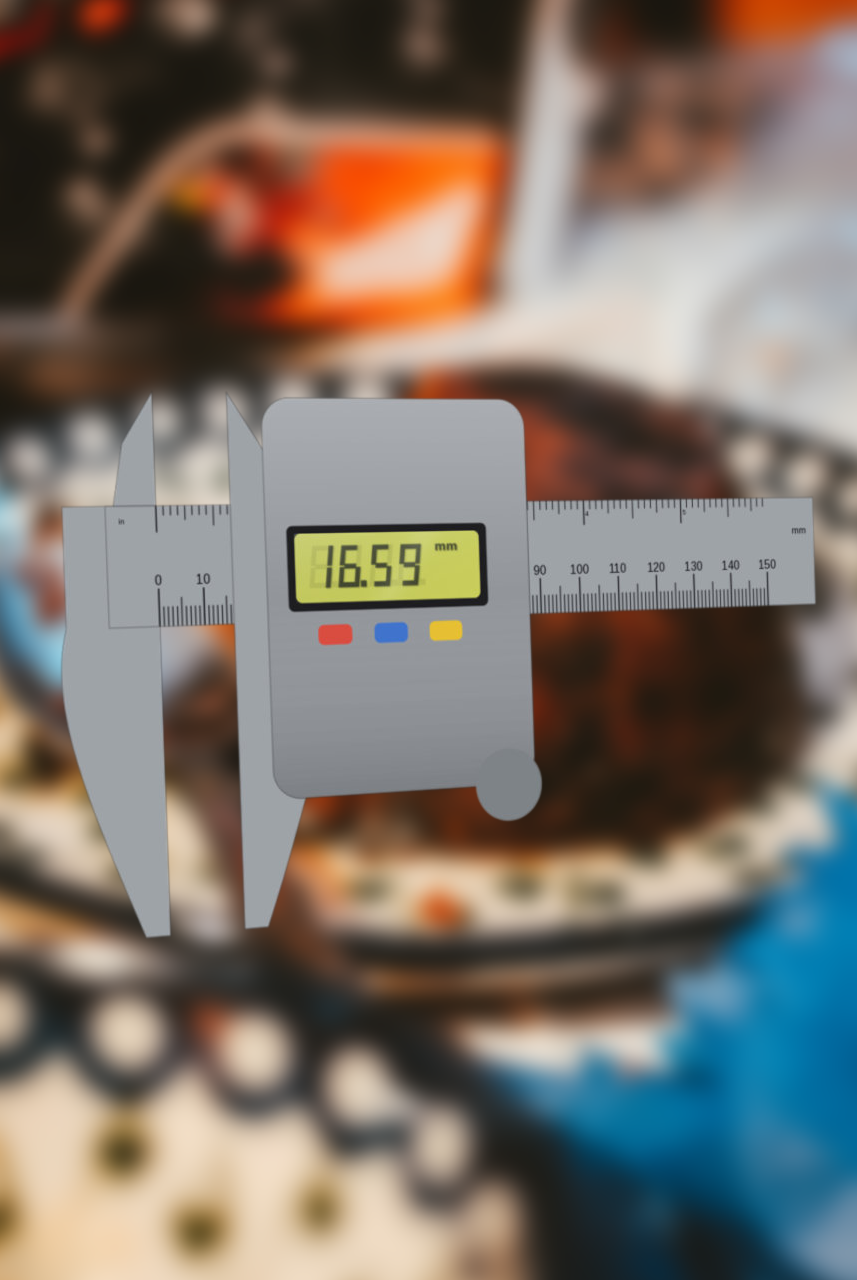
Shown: 16.59; mm
